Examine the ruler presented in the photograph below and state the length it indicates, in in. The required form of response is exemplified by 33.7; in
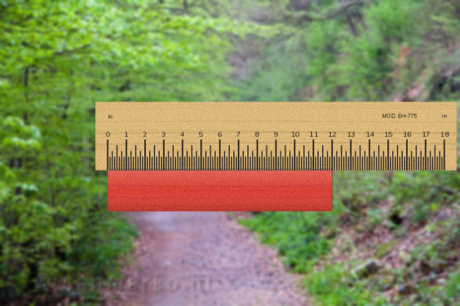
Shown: 12; in
